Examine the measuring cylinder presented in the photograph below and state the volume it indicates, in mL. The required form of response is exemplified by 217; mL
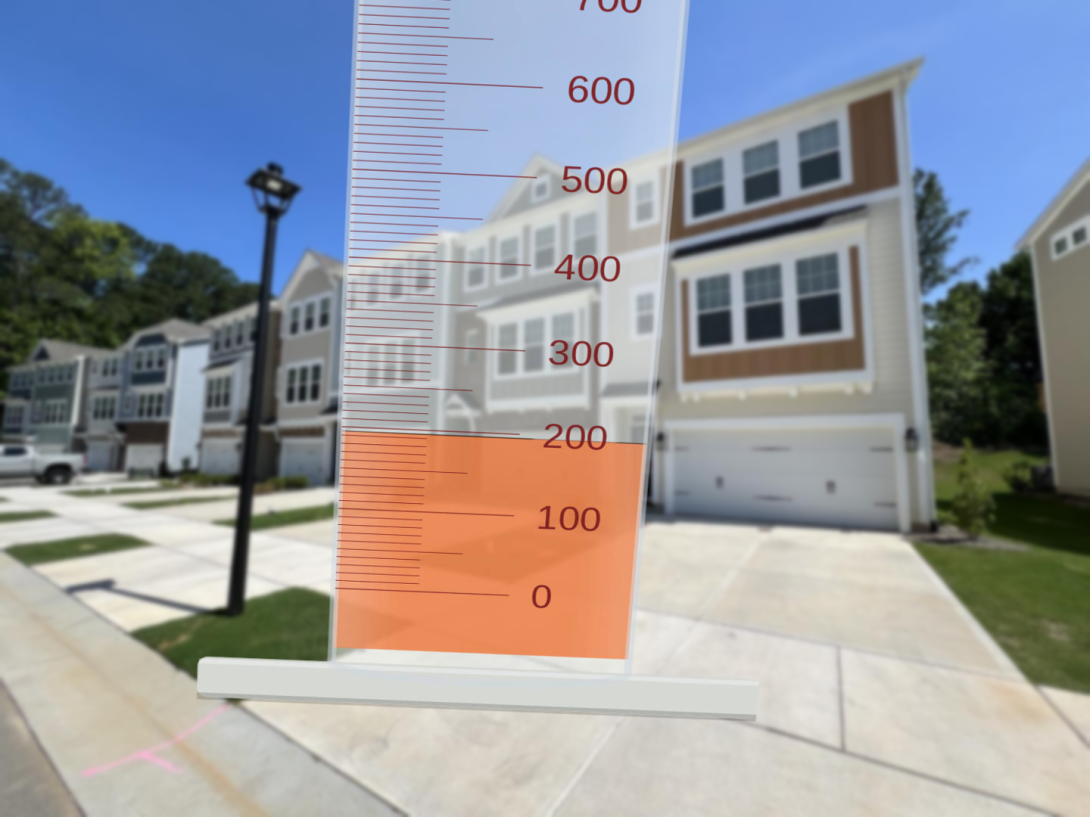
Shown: 195; mL
